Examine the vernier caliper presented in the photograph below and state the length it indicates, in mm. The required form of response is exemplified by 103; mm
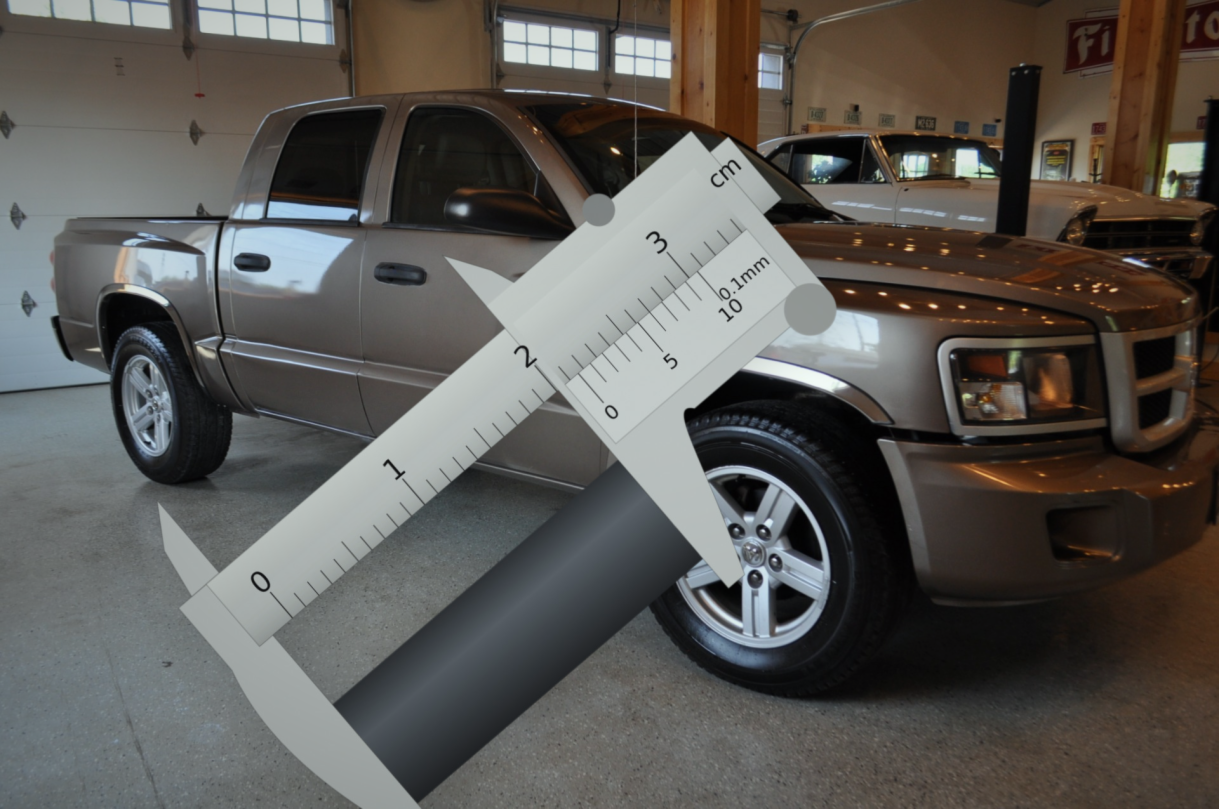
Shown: 21.6; mm
